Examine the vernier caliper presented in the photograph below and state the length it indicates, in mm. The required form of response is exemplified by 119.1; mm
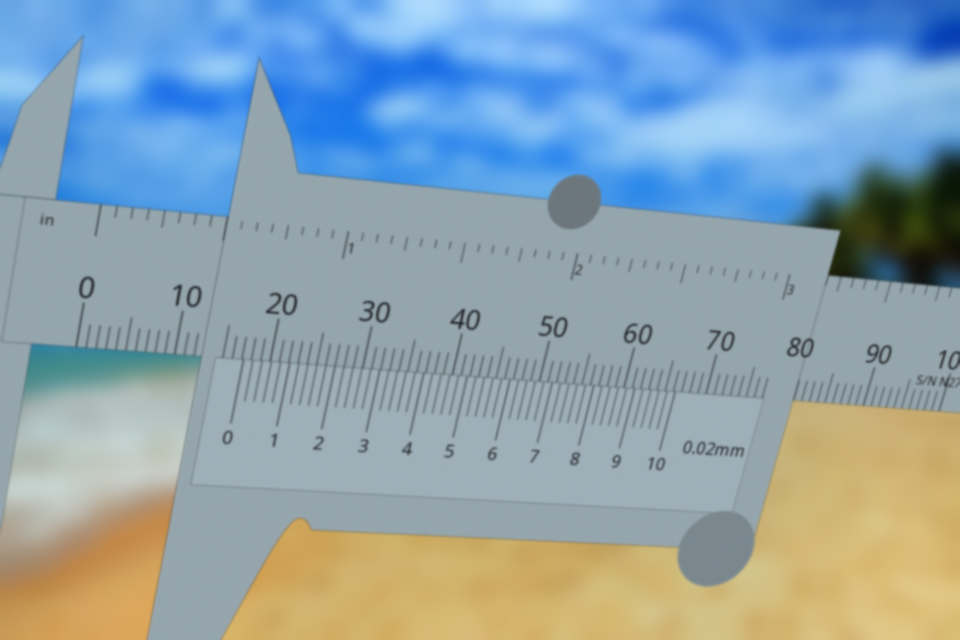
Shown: 17.2; mm
